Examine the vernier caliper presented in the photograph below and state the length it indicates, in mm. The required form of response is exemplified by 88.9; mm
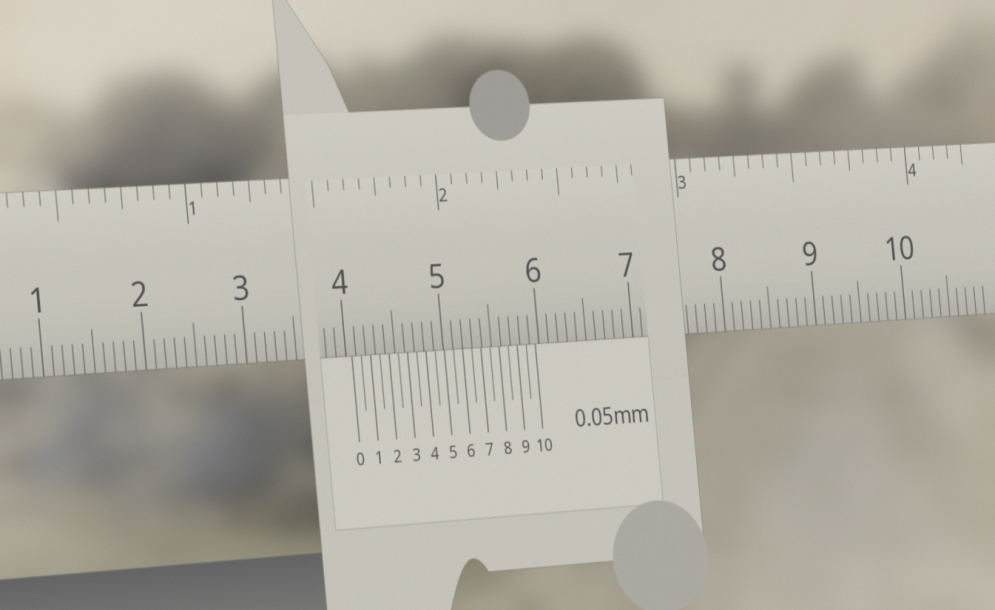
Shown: 40.6; mm
